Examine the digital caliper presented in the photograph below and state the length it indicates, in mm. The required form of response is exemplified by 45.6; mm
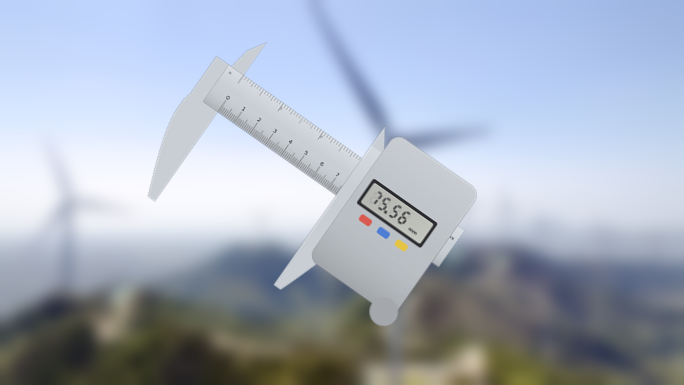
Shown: 75.56; mm
